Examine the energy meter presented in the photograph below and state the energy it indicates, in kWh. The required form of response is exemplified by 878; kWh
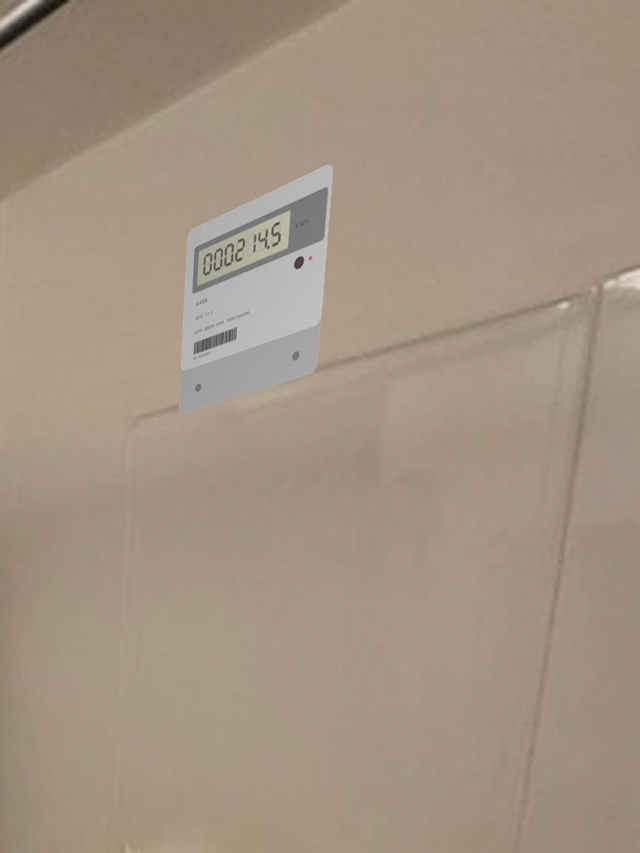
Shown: 214.5; kWh
